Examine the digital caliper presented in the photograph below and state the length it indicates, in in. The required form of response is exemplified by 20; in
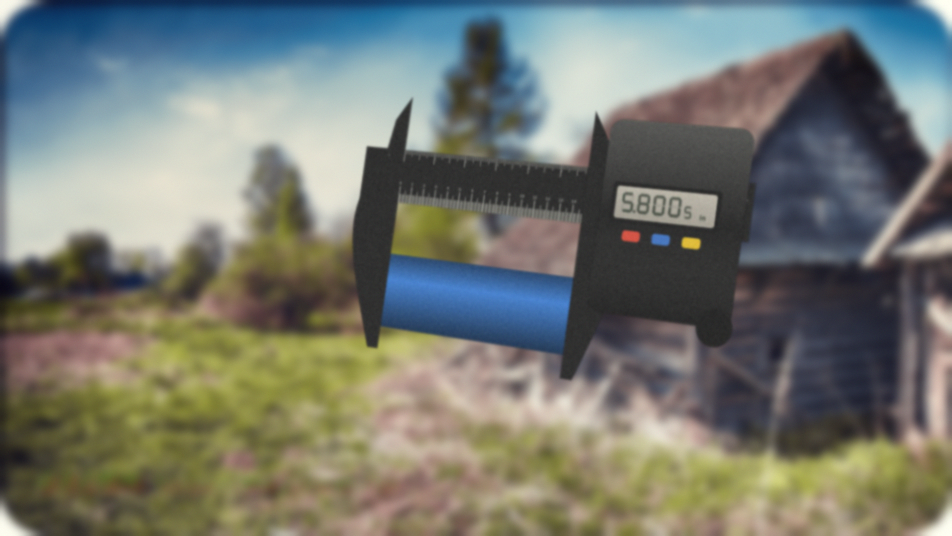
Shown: 5.8005; in
